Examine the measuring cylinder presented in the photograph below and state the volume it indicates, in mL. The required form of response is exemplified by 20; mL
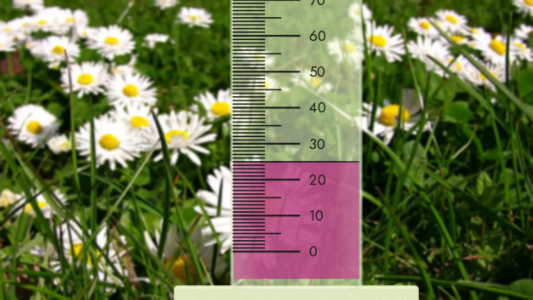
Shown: 25; mL
